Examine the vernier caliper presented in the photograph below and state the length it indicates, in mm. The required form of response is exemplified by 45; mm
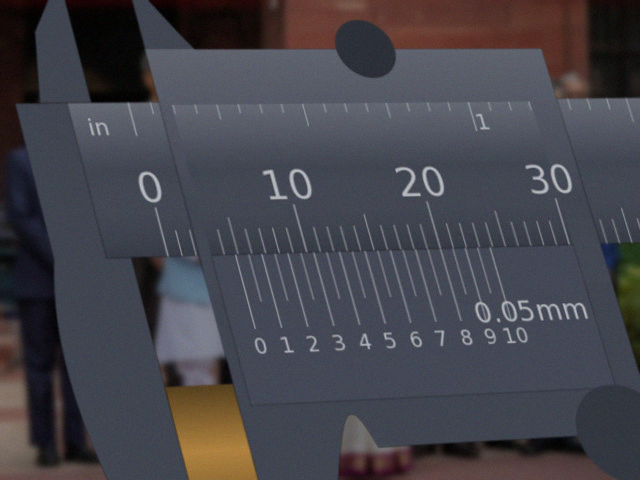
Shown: 4.8; mm
